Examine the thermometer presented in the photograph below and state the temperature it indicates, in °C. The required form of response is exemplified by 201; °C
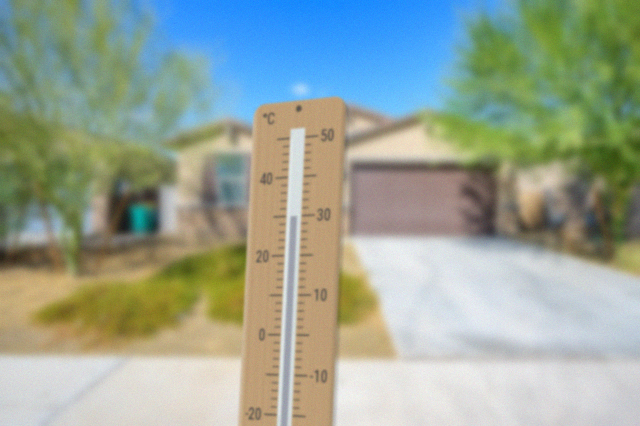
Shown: 30; °C
